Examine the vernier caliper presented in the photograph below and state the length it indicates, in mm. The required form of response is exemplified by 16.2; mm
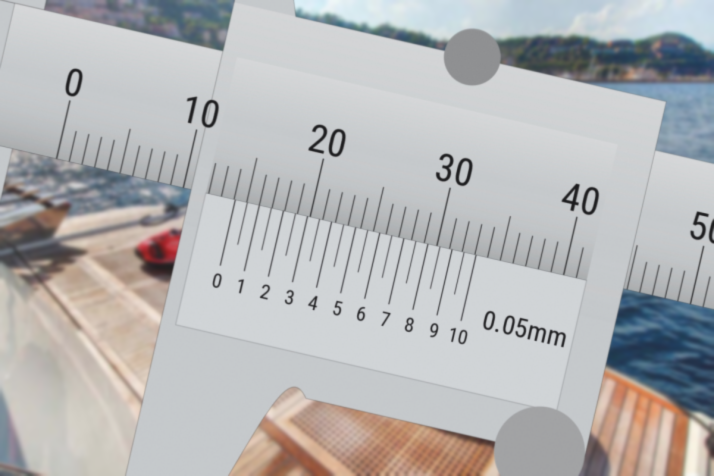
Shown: 14.1; mm
